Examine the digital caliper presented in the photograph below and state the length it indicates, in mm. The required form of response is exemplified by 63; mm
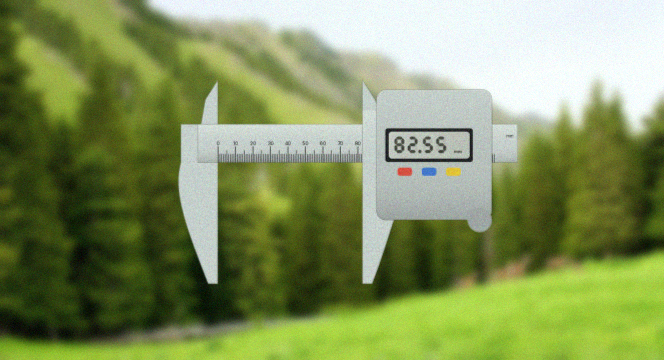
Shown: 82.55; mm
